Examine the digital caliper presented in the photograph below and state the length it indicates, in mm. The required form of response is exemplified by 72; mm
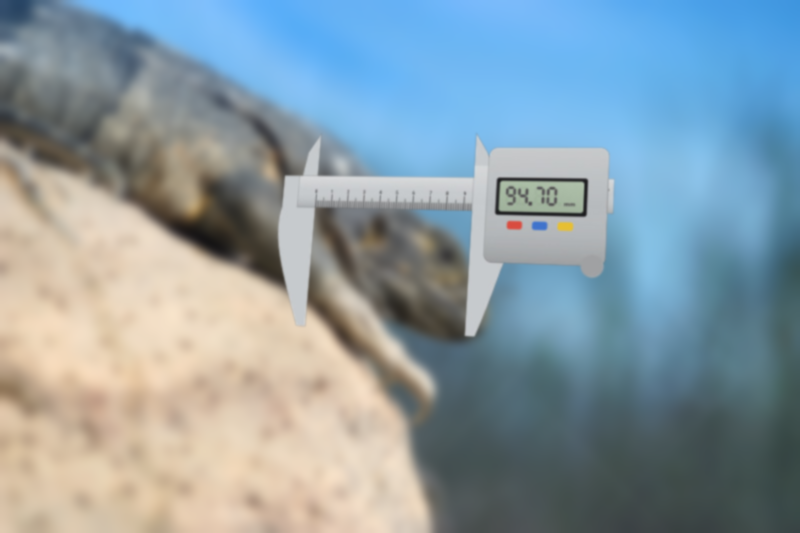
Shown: 94.70; mm
